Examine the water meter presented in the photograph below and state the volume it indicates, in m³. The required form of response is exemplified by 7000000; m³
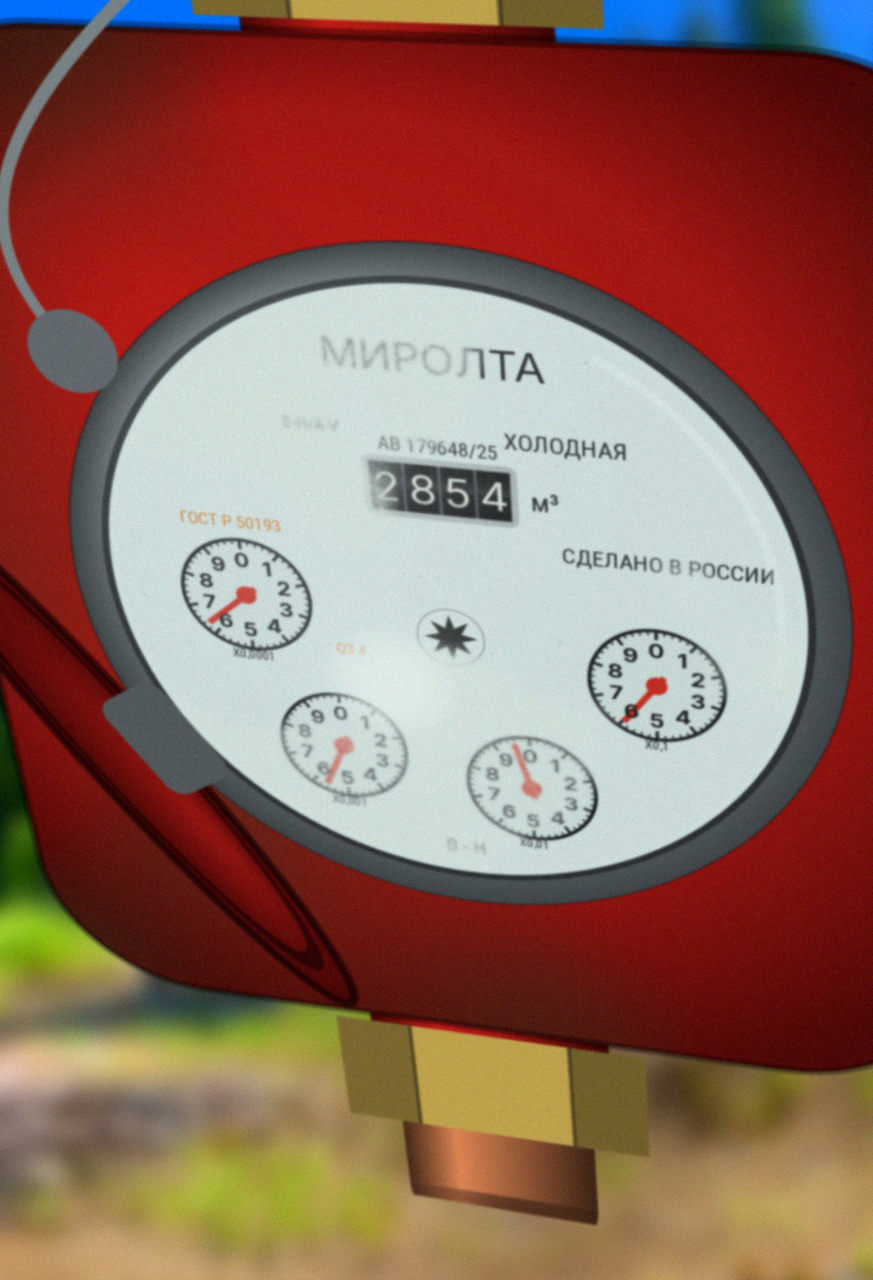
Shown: 2854.5956; m³
